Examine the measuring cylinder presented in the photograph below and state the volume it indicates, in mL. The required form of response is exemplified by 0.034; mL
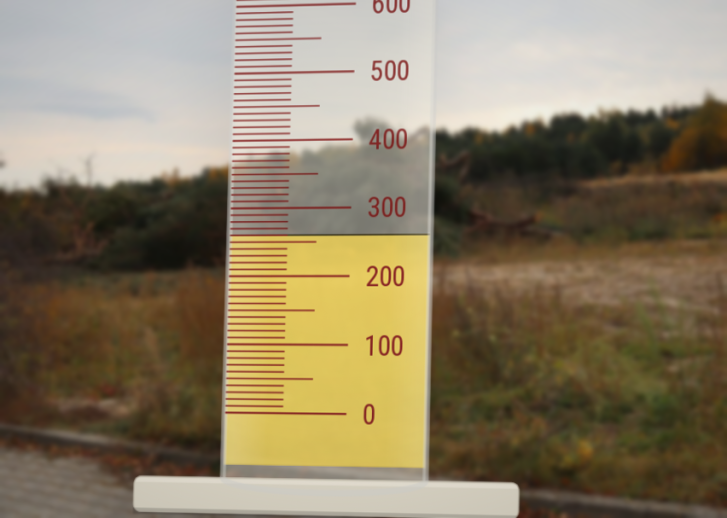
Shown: 260; mL
